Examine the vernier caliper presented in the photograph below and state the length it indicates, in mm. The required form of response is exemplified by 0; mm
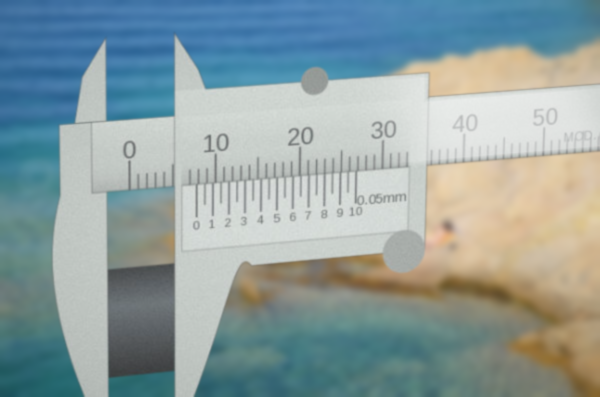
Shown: 7.8; mm
